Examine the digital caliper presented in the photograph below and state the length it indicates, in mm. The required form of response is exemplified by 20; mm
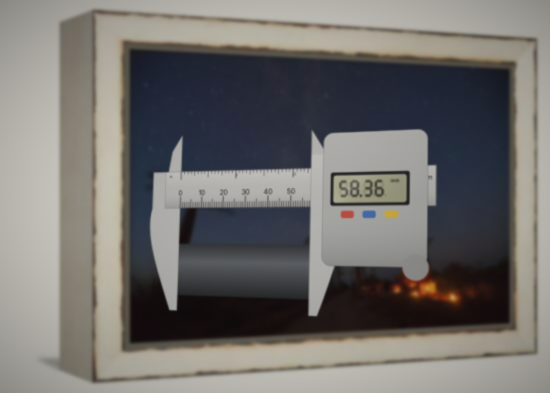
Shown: 58.36; mm
